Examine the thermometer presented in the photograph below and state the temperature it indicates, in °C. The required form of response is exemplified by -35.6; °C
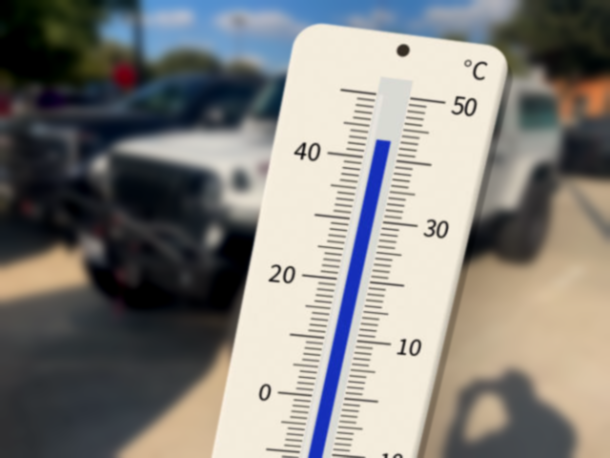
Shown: 43; °C
